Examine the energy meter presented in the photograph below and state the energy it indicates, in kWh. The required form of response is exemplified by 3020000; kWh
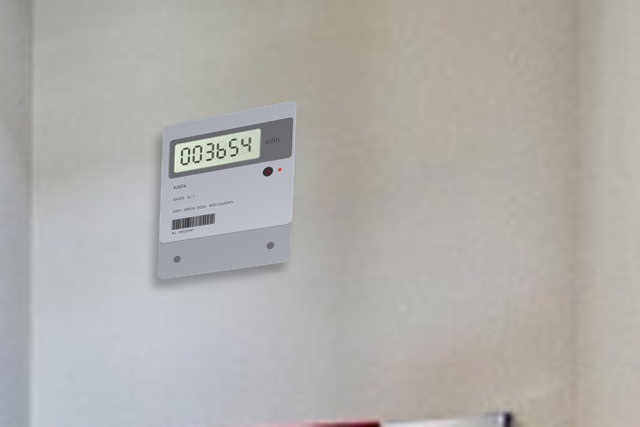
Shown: 3654; kWh
